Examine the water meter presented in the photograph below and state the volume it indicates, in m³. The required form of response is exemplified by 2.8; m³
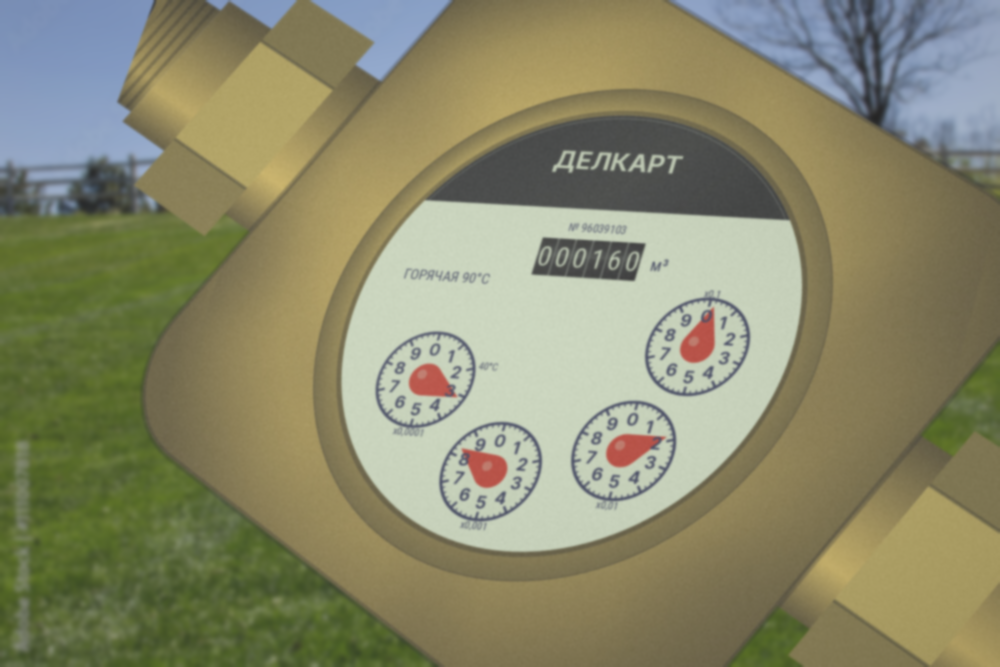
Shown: 160.0183; m³
